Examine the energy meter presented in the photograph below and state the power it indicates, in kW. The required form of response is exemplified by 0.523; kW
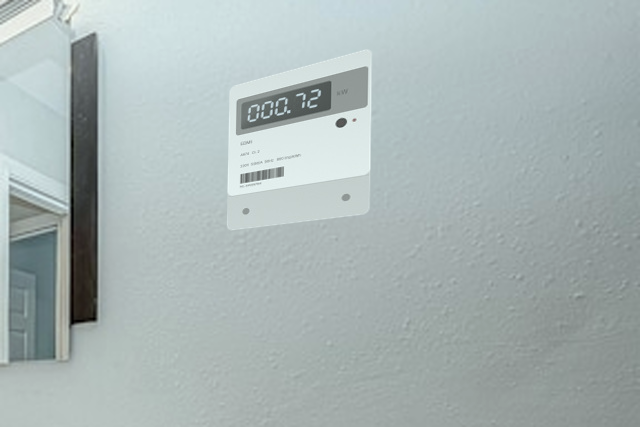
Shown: 0.72; kW
